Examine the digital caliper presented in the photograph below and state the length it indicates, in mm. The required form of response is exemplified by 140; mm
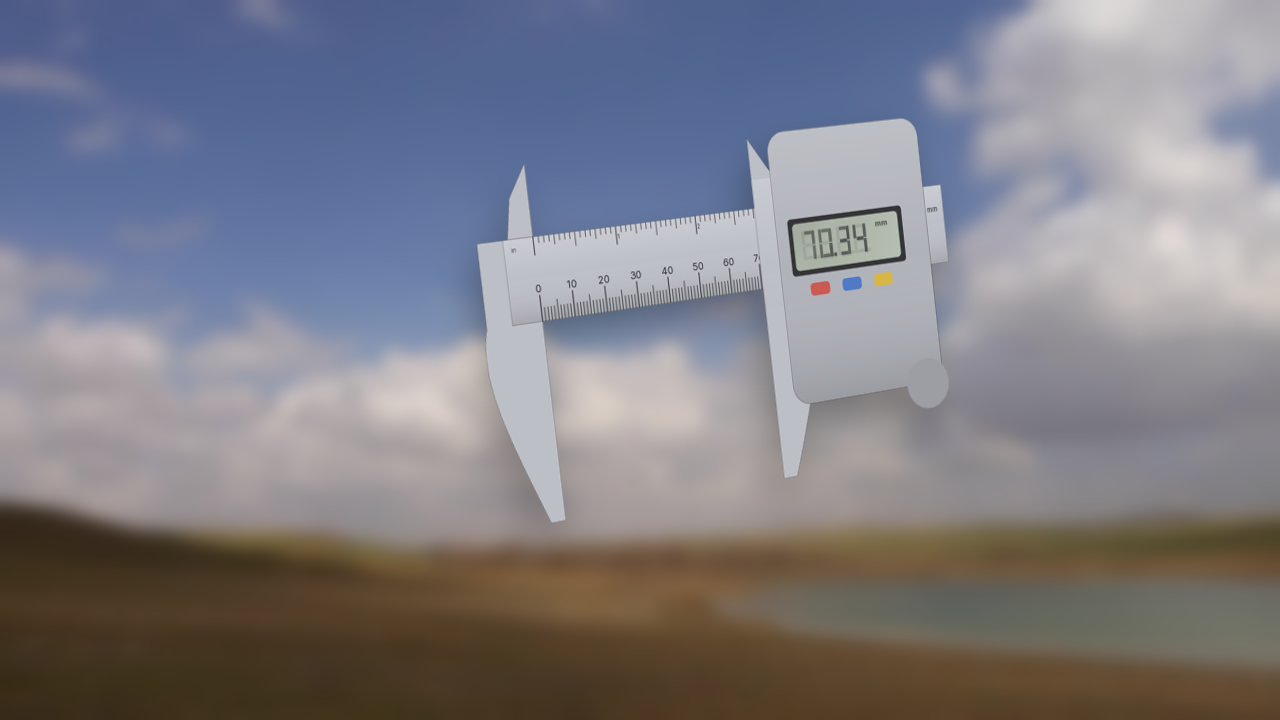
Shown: 70.34; mm
